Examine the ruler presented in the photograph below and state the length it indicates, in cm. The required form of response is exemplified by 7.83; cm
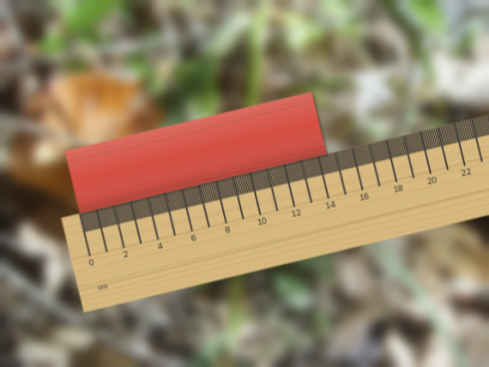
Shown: 14.5; cm
